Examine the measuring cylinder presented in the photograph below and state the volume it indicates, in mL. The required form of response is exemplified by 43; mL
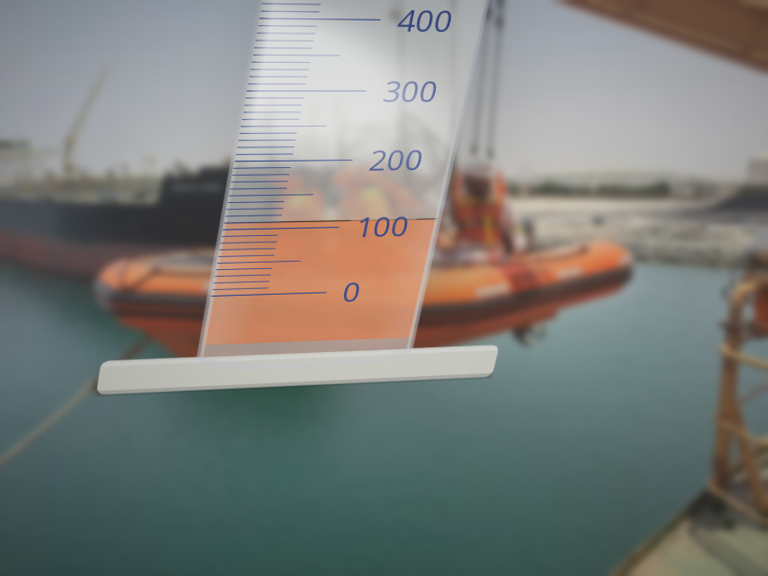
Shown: 110; mL
